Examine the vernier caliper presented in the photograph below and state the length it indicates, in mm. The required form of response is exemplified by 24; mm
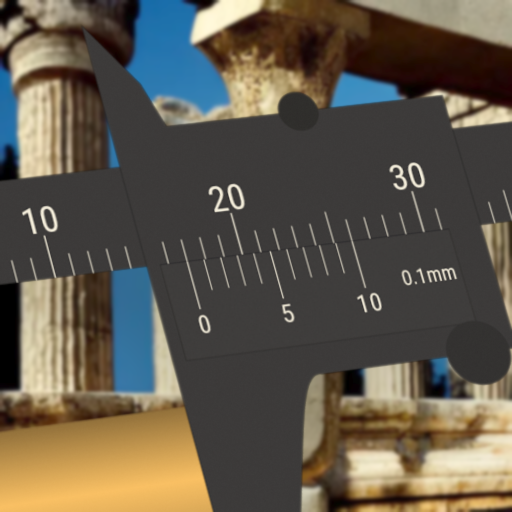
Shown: 17.0; mm
